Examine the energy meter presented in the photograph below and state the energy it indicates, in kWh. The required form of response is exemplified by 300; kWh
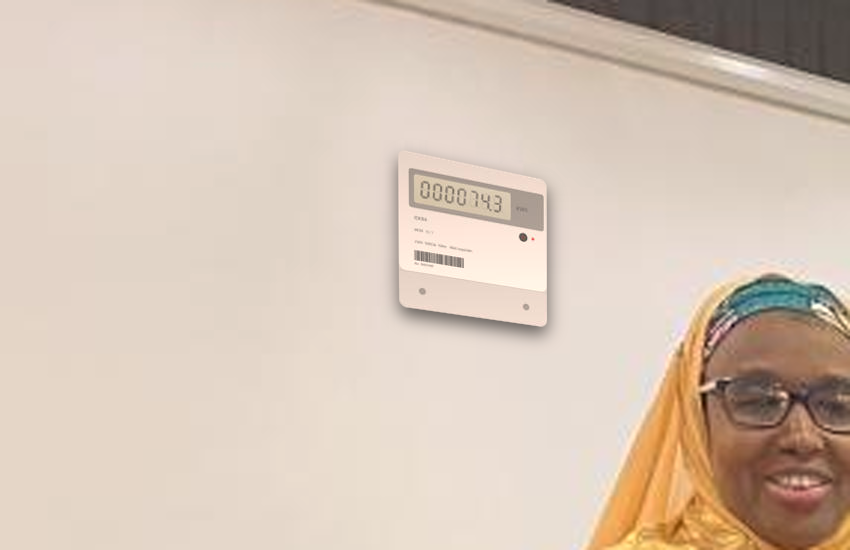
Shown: 74.3; kWh
